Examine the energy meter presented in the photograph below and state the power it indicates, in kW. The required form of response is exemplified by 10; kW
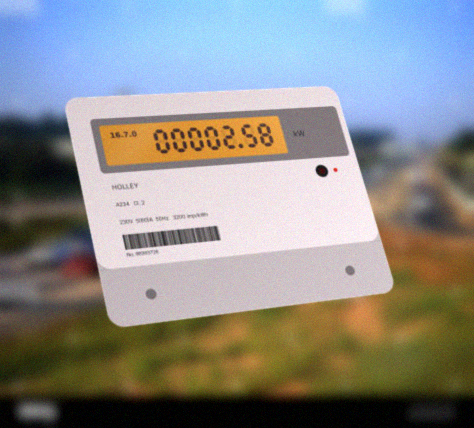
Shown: 2.58; kW
